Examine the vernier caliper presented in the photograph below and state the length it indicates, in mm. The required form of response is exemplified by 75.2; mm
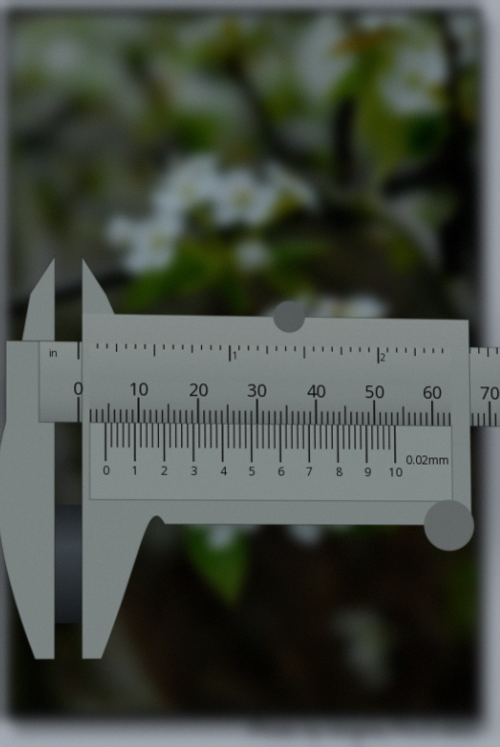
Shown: 4.5; mm
